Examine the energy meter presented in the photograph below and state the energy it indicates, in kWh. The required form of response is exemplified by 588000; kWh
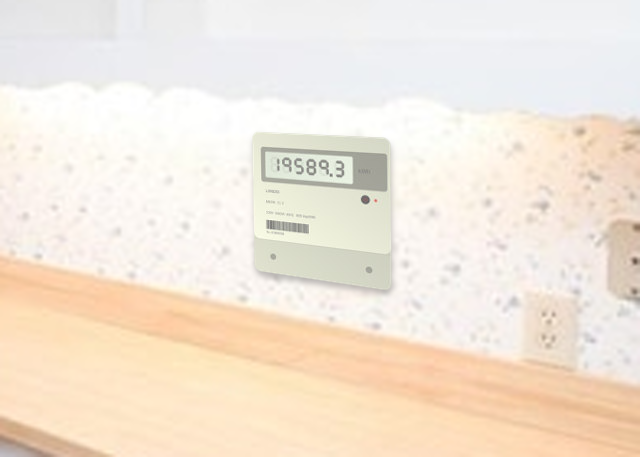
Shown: 19589.3; kWh
